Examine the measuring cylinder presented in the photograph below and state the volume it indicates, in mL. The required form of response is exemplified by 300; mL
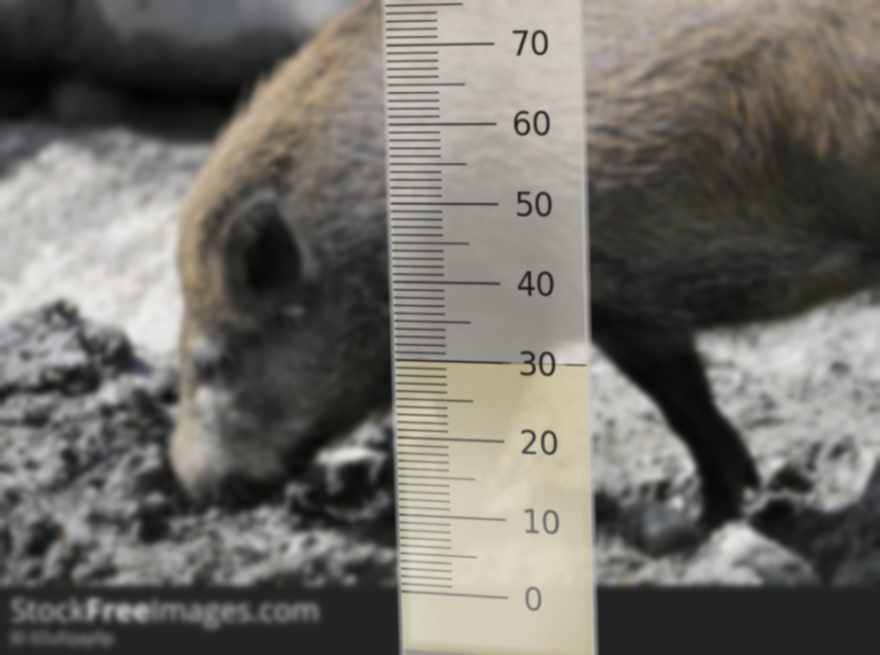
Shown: 30; mL
